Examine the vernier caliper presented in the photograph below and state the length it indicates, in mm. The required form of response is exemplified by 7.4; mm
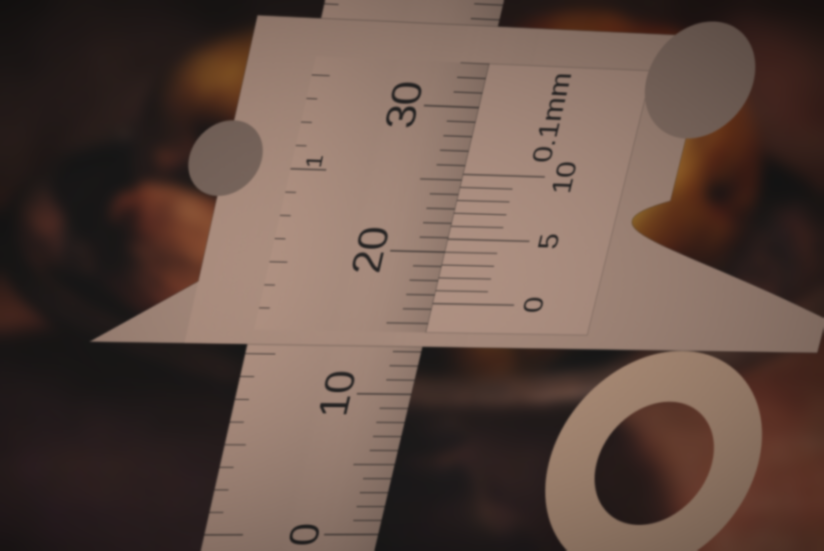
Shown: 16.4; mm
